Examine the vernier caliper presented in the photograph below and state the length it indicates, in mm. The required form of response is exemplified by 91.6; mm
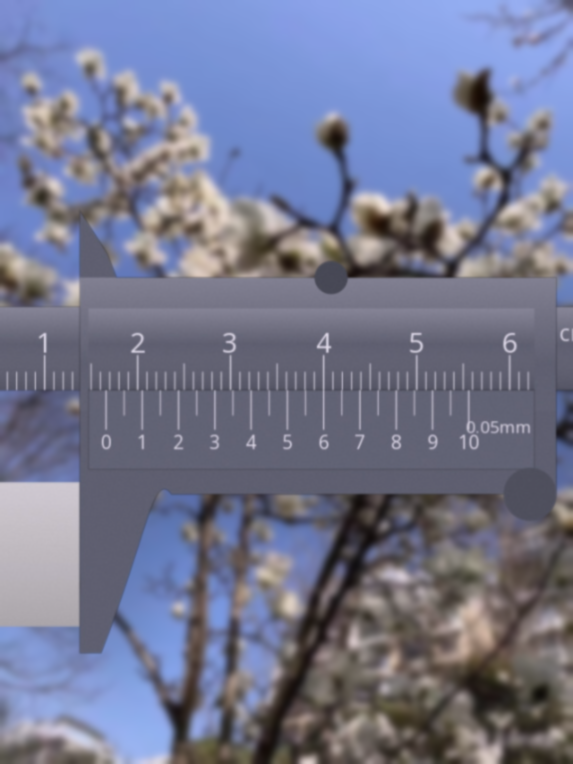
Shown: 16.6; mm
